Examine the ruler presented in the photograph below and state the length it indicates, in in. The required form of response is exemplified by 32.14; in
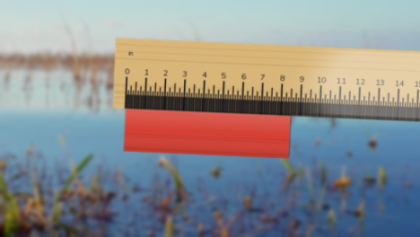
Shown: 8.5; in
